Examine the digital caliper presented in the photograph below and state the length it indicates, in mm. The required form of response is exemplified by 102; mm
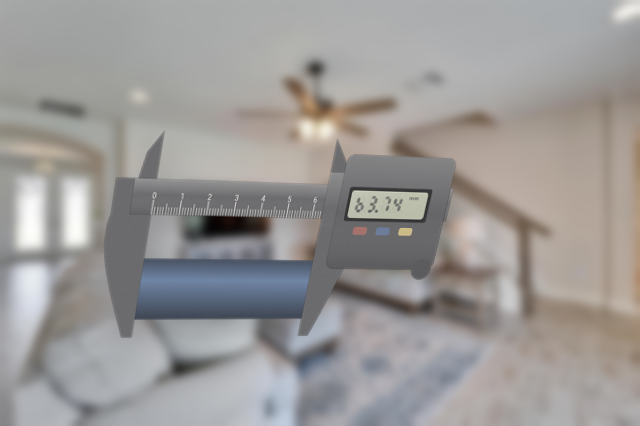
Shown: 63.74; mm
